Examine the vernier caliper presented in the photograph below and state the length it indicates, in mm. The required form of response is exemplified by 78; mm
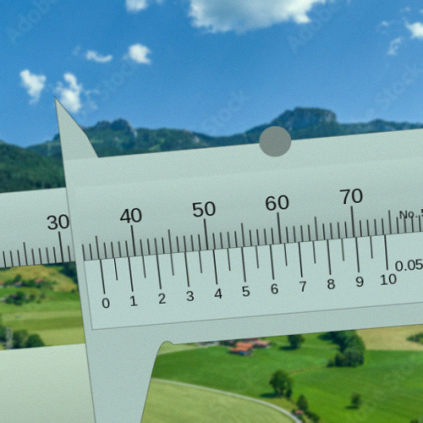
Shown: 35.2; mm
